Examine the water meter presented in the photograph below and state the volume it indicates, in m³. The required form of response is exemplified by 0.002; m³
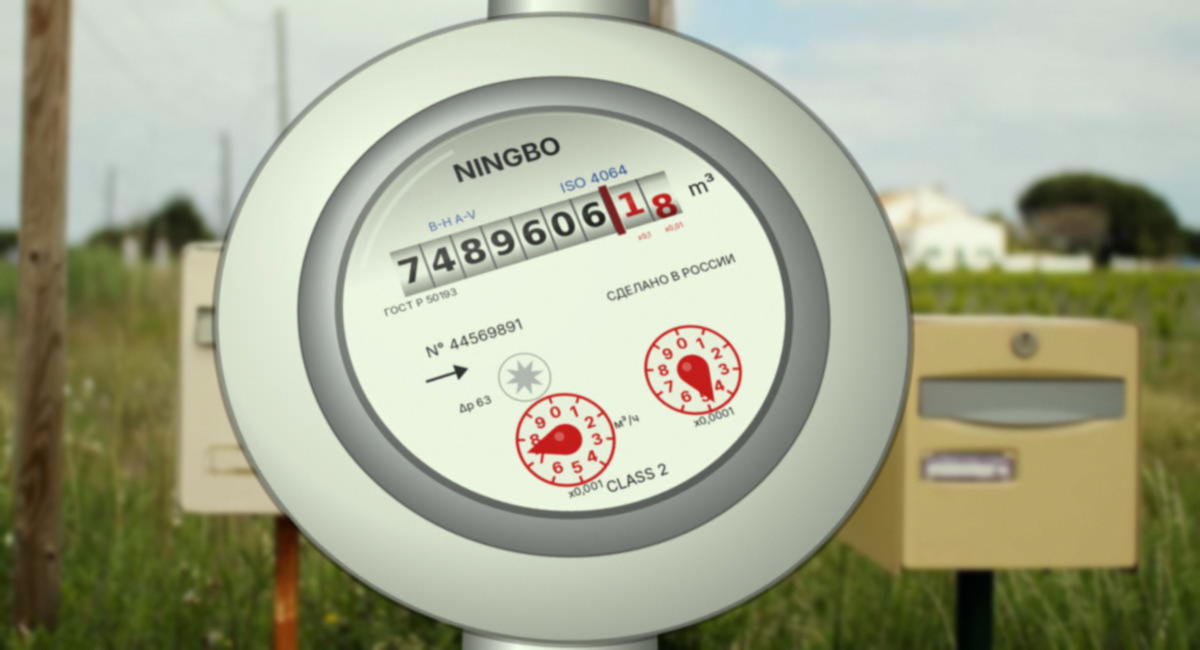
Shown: 7489606.1774; m³
